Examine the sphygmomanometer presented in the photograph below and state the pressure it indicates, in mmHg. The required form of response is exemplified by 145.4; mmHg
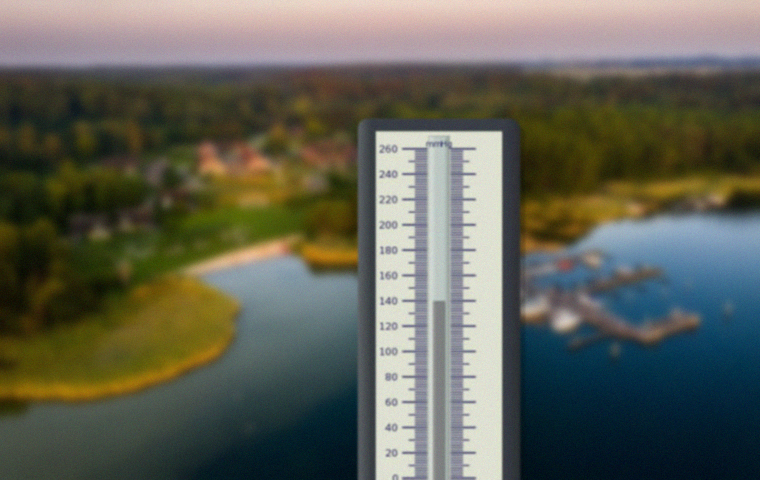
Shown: 140; mmHg
